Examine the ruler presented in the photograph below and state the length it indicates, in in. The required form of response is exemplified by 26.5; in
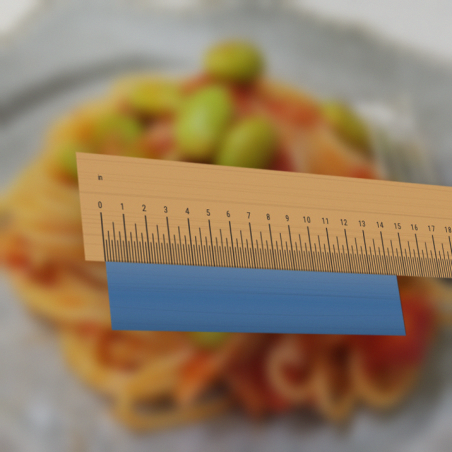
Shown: 14.5; in
